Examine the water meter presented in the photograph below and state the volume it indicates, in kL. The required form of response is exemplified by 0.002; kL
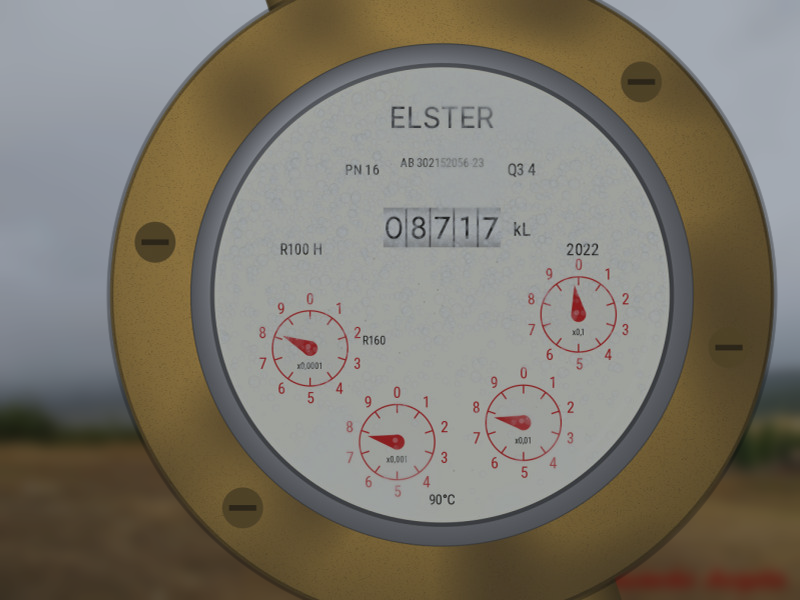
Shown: 8716.9778; kL
